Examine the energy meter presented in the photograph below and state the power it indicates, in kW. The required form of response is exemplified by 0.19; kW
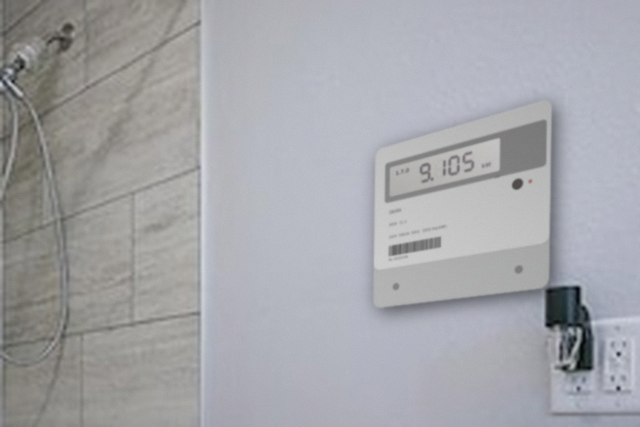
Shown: 9.105; kW
